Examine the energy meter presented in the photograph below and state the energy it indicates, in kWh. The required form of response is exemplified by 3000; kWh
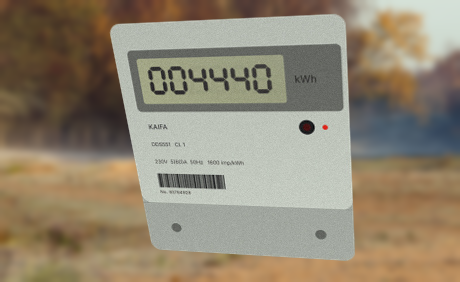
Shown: 4440; kWh
